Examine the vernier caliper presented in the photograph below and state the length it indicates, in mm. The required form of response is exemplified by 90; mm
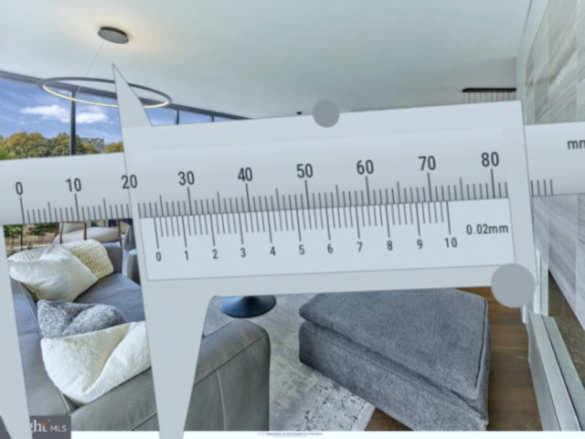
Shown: 23.5; mm
